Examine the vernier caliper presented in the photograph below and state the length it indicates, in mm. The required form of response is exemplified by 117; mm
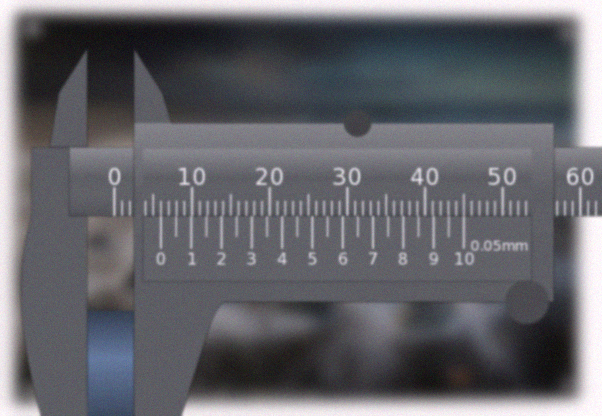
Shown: 6.0; mm
